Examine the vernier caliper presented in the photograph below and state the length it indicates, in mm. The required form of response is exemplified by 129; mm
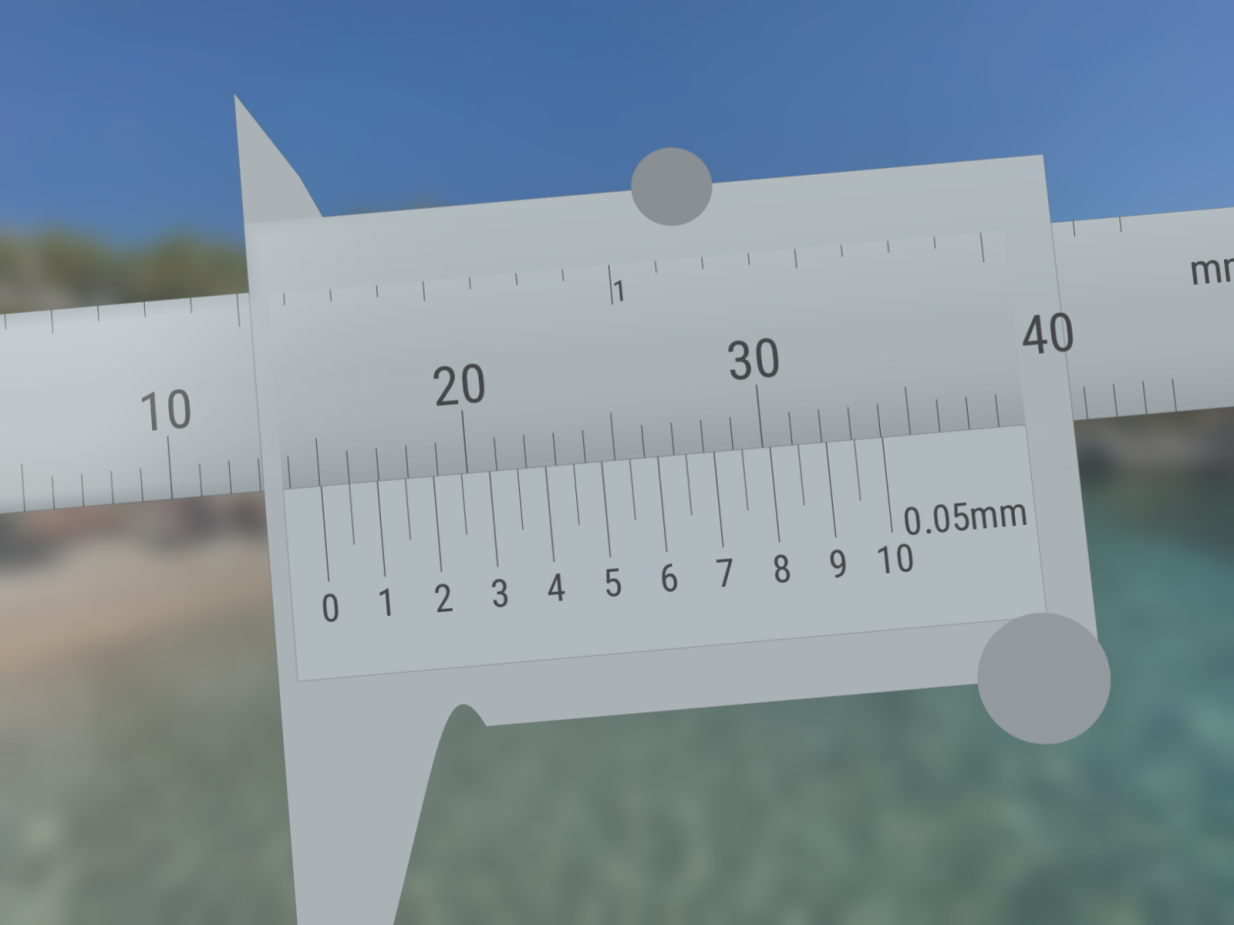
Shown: 15.05; mm
